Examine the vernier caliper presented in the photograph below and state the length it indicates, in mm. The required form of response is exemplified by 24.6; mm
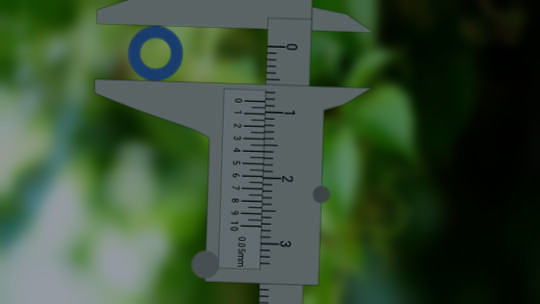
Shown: 8.4; mm
